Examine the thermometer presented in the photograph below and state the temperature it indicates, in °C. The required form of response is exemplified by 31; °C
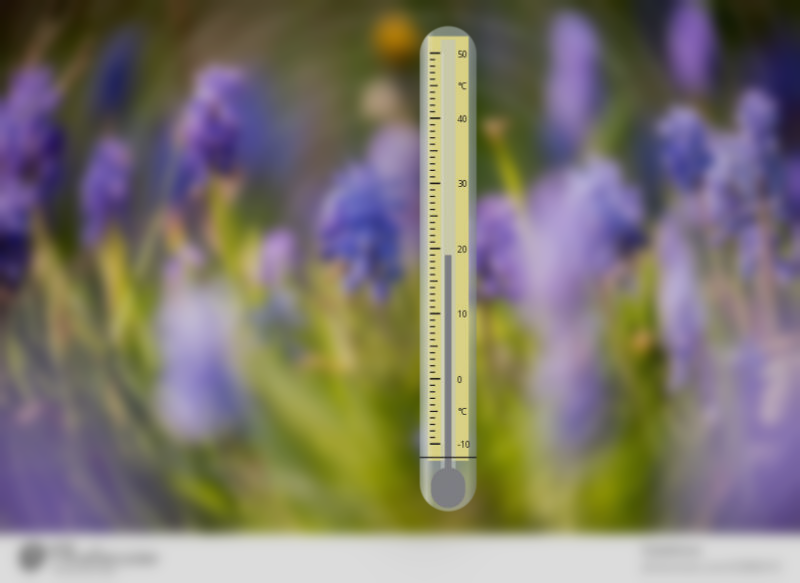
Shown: 19; °C
